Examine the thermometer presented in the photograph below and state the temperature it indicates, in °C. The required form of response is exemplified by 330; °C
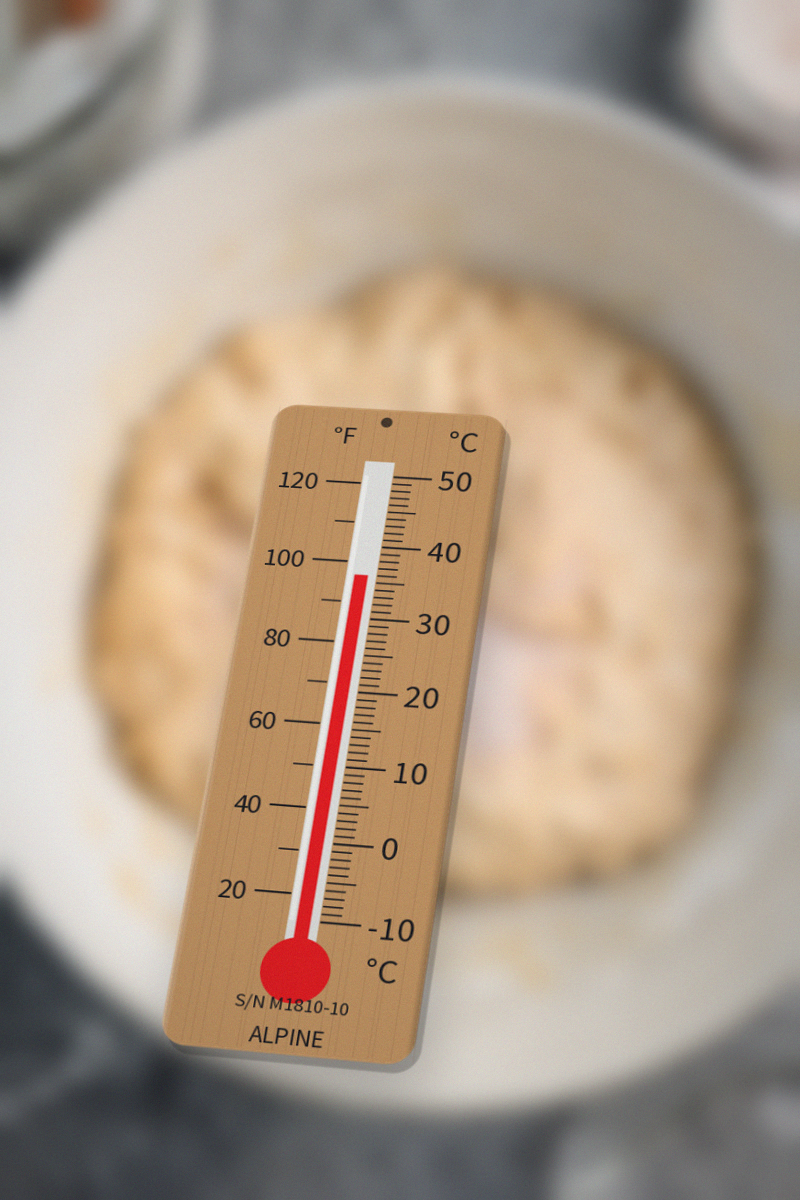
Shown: 36; °C
